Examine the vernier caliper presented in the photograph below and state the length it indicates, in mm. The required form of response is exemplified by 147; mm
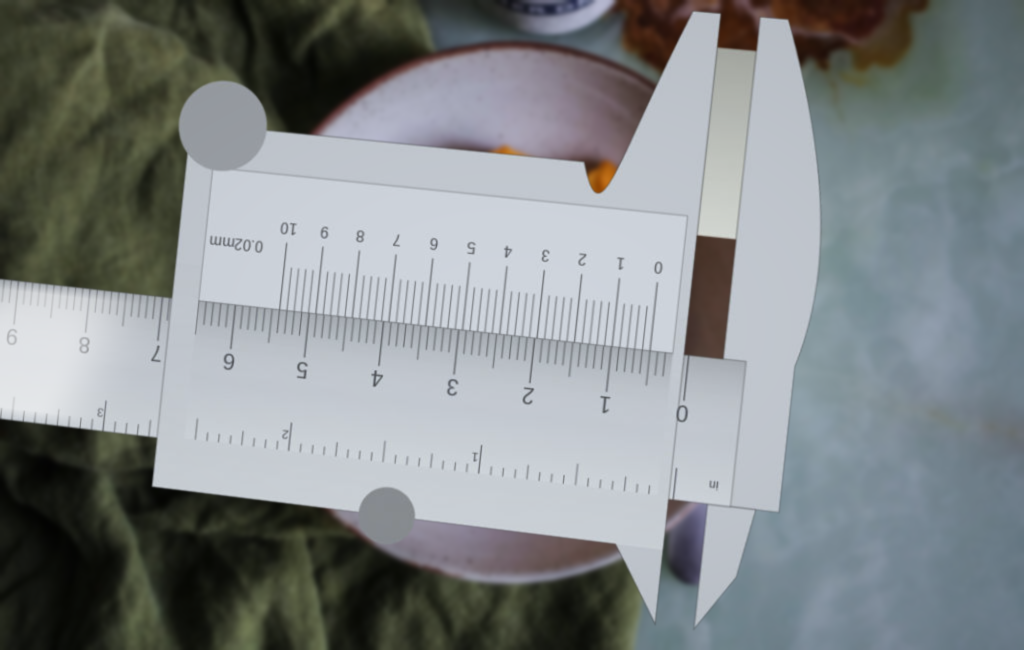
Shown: 5.0; mm
